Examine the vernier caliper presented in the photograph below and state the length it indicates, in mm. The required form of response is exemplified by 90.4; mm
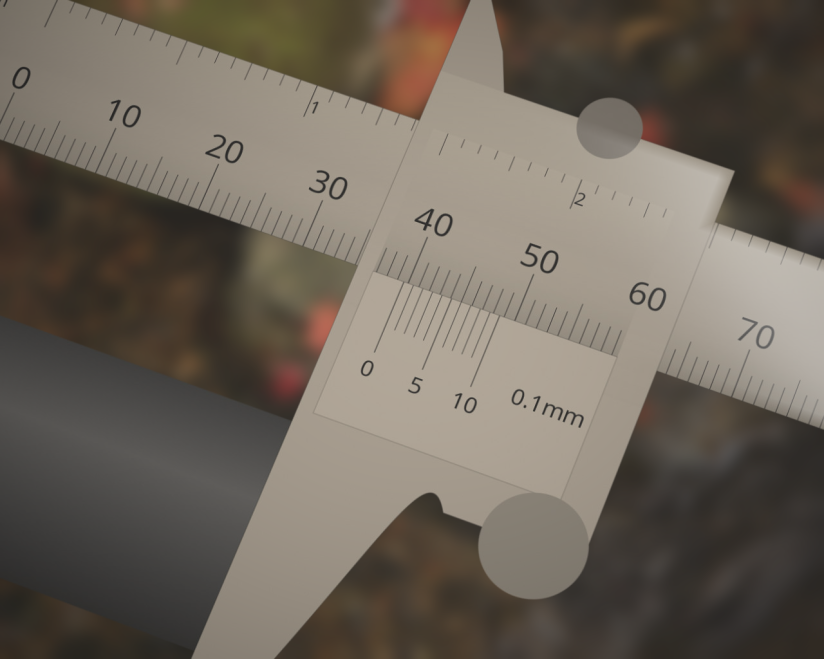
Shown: 39.6; mm
